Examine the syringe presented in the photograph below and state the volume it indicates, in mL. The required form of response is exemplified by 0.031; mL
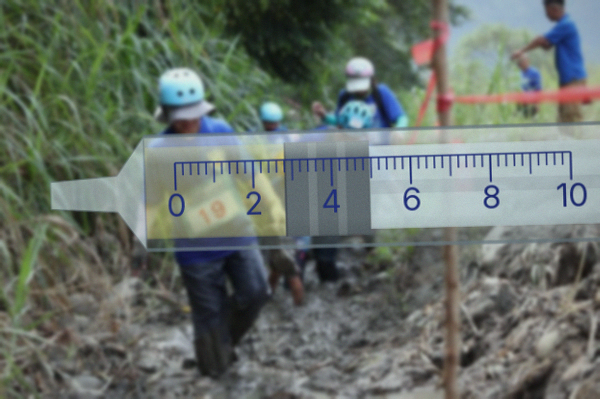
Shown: 2.8; mL
